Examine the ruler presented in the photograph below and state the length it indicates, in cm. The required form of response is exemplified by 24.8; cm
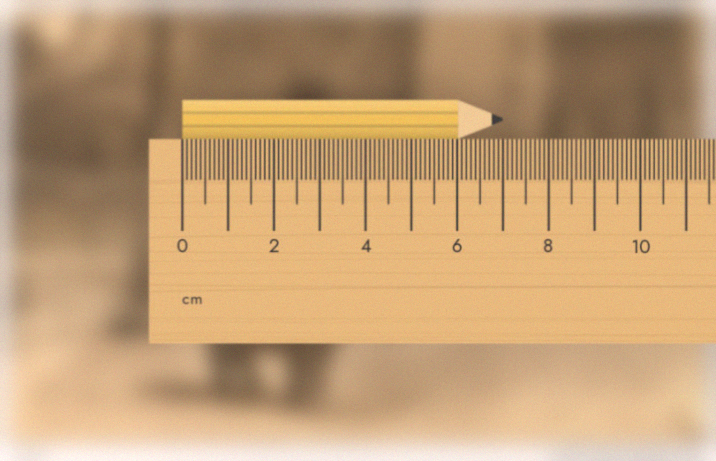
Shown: 7; cm
